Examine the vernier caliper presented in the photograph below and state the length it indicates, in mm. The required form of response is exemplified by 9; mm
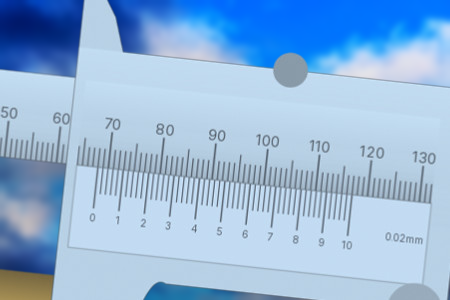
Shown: 68.0; mm
